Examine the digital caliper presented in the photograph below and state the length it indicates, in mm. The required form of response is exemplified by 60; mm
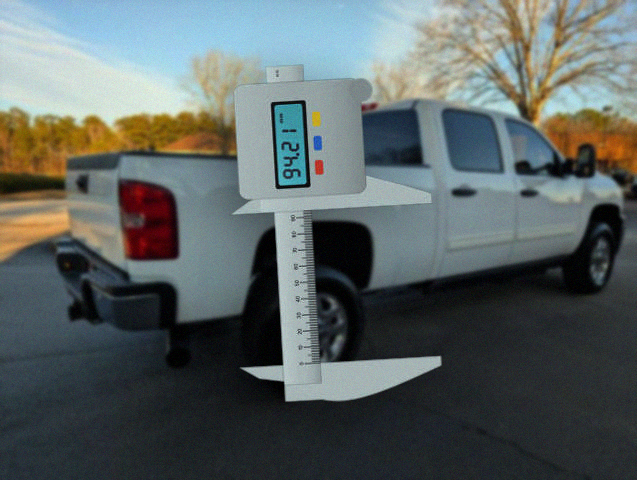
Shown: 94.21; mm
